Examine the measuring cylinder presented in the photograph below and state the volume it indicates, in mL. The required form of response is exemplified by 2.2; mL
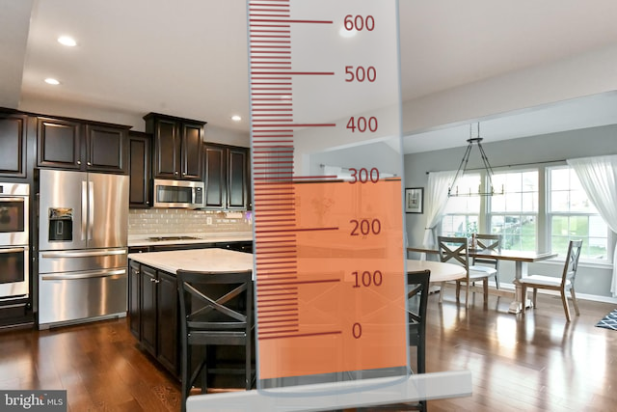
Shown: 290; mL
